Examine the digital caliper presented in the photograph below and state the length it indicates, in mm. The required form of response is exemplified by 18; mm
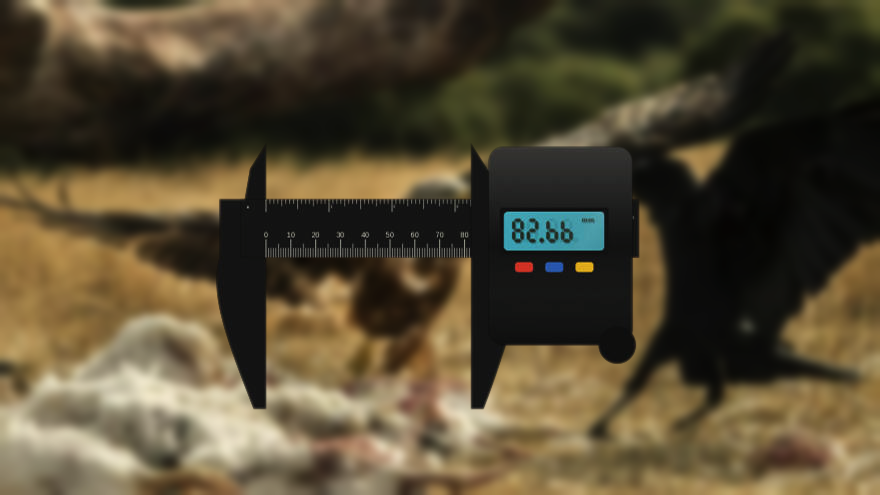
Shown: 82.66; mm
